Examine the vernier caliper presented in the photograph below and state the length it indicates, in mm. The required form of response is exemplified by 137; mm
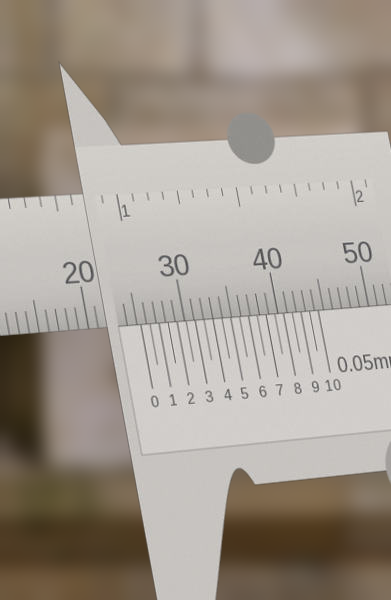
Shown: 25.4; mm
